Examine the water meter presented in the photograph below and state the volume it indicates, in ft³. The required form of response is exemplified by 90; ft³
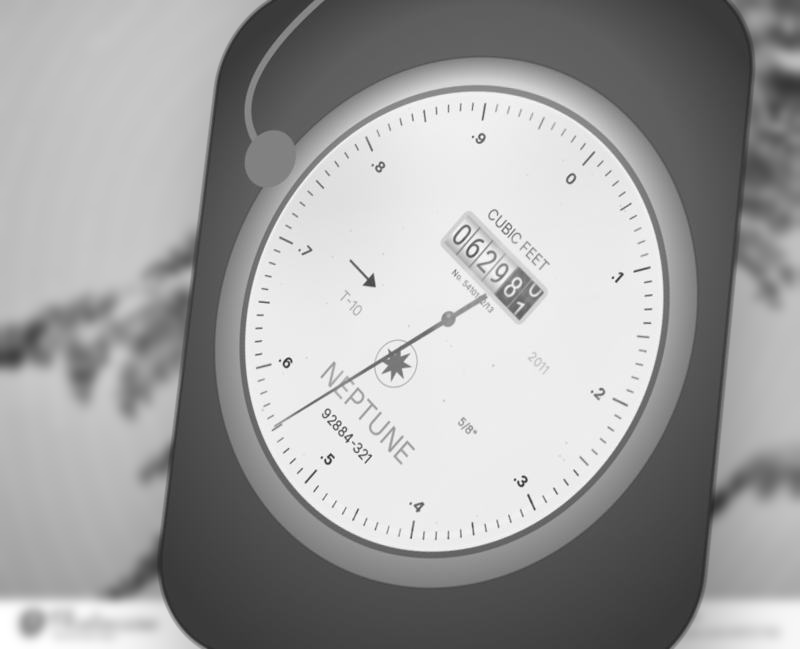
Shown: 62980.55; ft³
